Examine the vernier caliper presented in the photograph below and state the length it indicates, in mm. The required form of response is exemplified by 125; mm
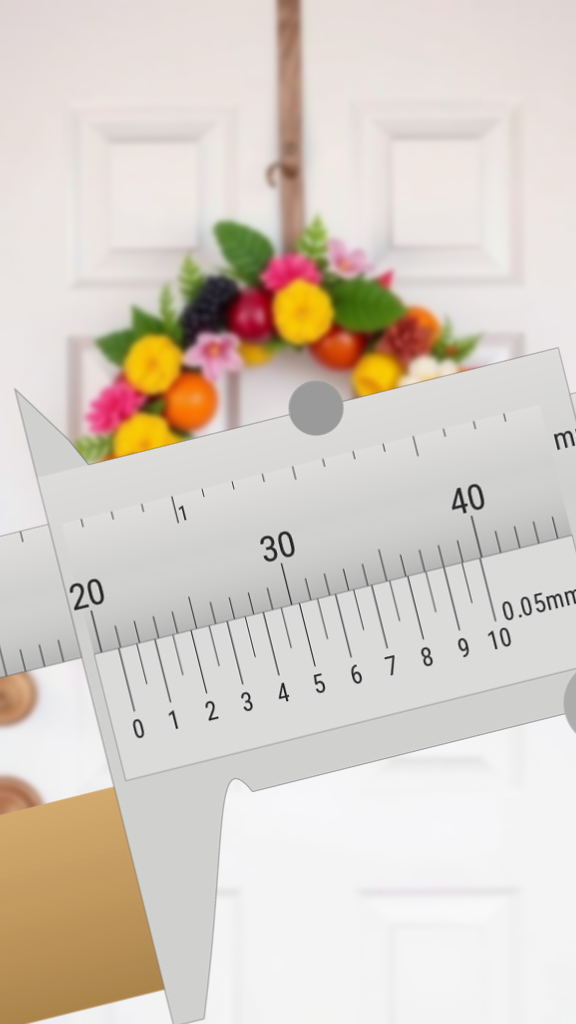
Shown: 20.9; mm
